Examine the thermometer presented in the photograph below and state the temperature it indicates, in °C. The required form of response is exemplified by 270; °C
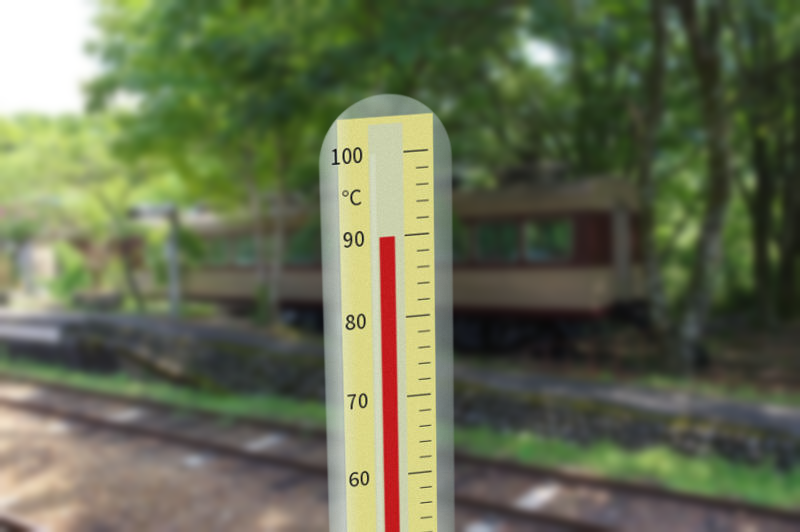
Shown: 90; °C
